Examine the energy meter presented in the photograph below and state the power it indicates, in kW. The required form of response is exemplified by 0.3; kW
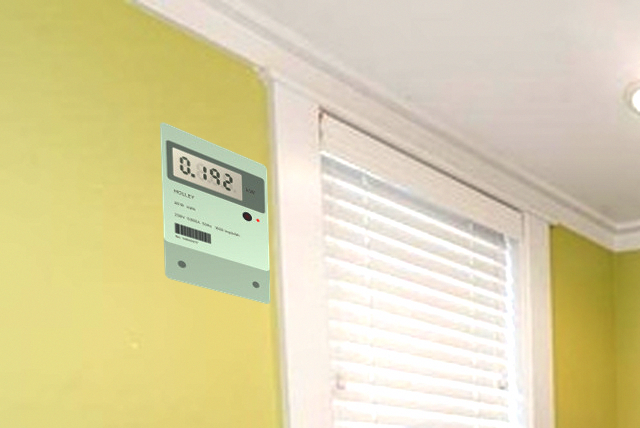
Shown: 0.192; kW
